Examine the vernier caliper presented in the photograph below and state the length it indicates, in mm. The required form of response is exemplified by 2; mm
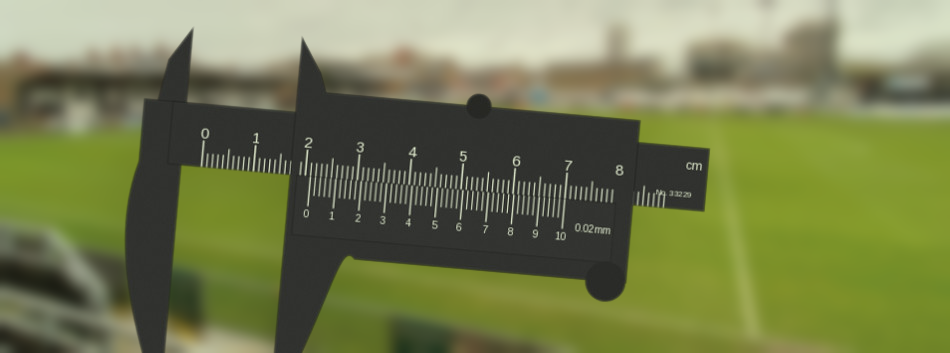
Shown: 21.0; mm
